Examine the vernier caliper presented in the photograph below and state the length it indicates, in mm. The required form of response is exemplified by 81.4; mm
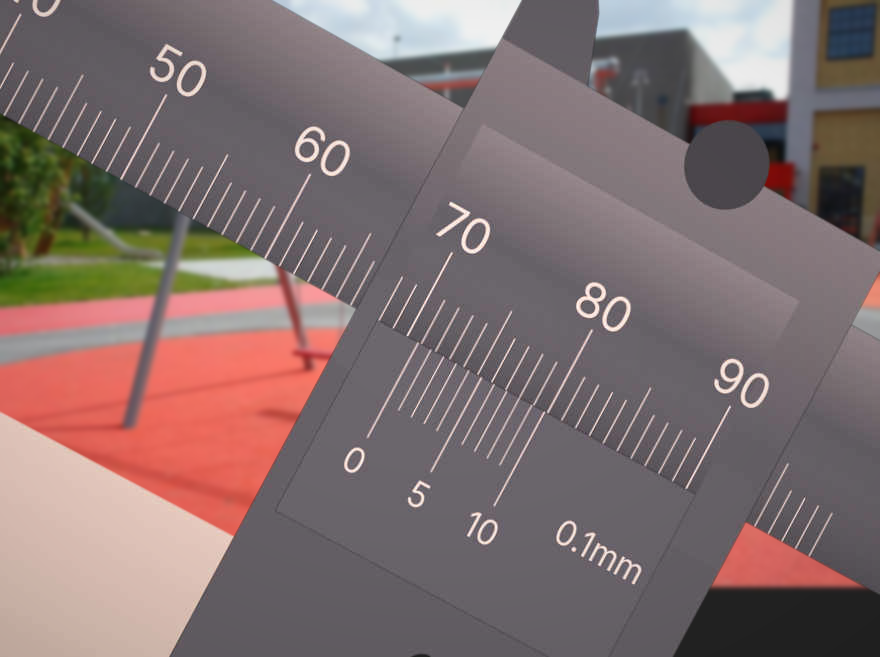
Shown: 70.8; mm
